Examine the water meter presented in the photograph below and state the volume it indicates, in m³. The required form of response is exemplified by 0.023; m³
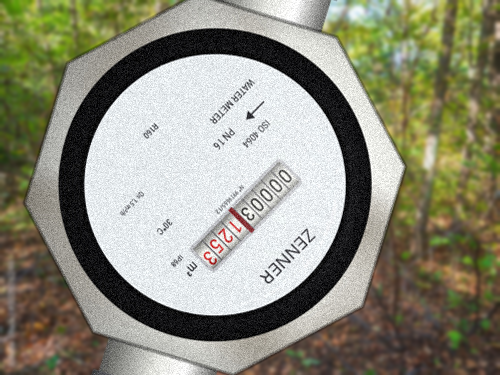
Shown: 3.1253; m³
